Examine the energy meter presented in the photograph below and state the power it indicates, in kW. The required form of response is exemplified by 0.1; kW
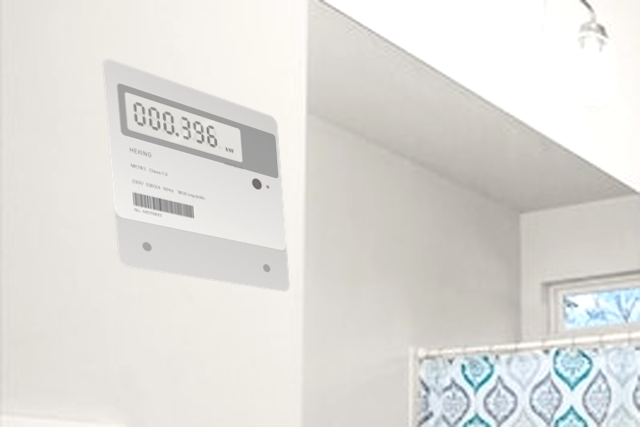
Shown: 0.396; kW
